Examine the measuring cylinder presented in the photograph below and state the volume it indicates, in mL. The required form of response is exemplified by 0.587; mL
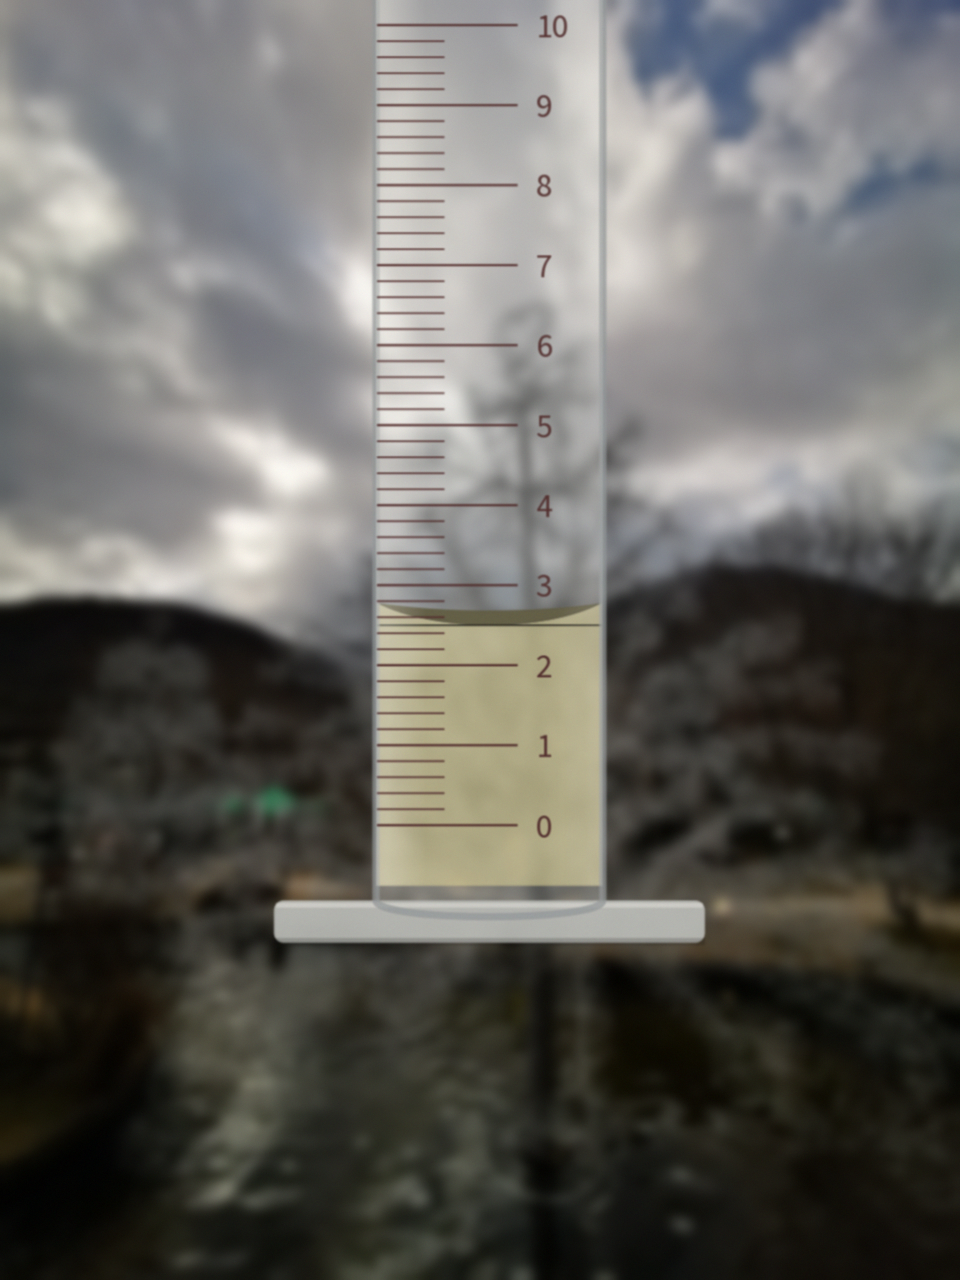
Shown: 2.5; mL
